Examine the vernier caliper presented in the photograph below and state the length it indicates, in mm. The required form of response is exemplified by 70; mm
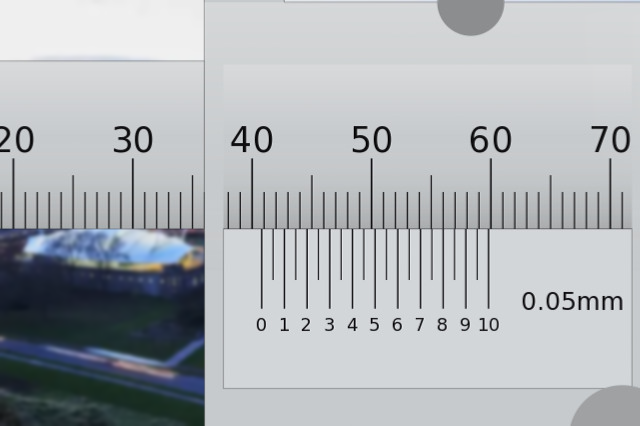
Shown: 40.8; mm
